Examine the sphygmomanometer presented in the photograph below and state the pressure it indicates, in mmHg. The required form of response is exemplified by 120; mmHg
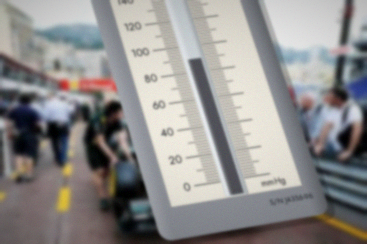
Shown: 90; mmHg
